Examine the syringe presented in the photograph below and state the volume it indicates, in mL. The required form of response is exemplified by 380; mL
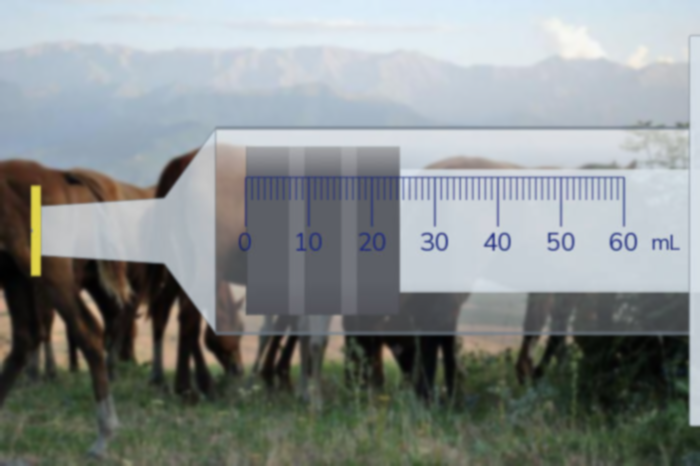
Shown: 0; mL
